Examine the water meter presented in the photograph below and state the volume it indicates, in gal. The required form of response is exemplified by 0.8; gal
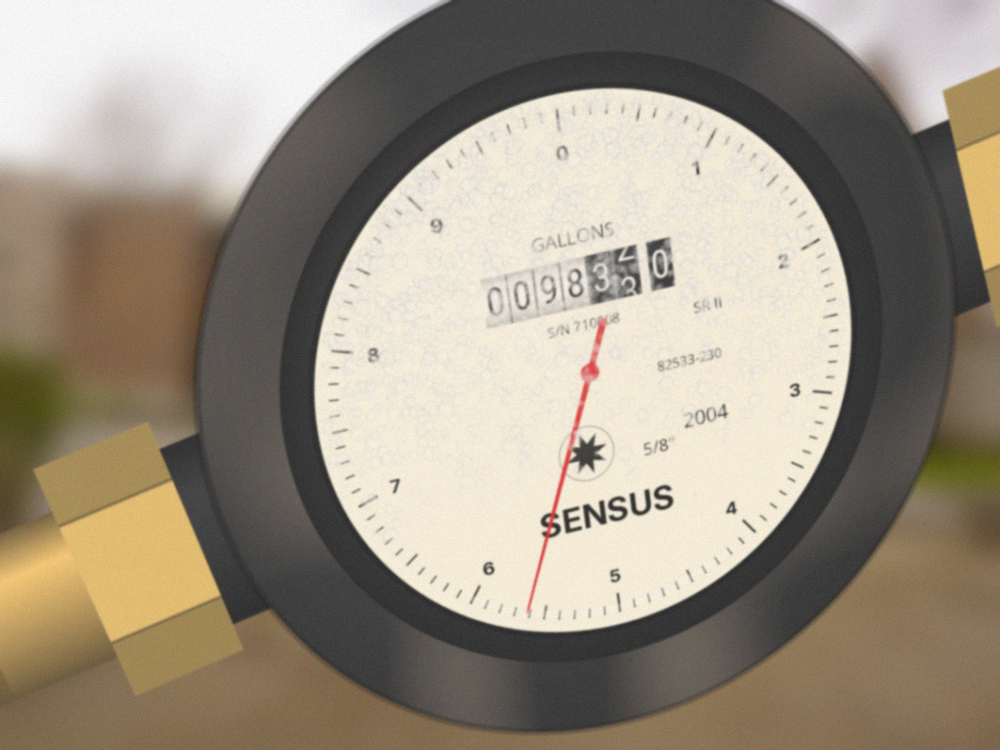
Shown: 98325.6; gal
